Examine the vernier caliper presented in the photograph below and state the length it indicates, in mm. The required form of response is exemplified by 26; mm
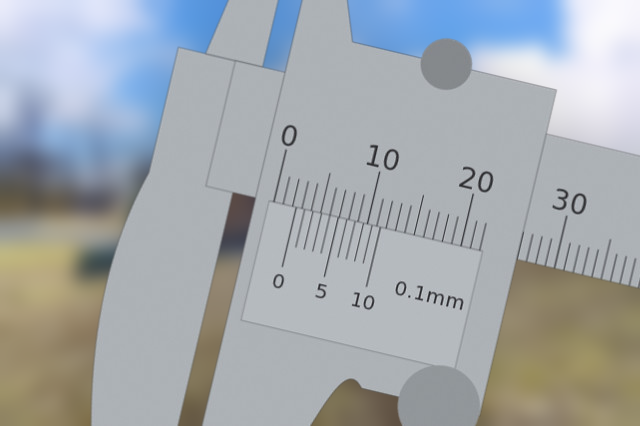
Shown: 2.4; mm
